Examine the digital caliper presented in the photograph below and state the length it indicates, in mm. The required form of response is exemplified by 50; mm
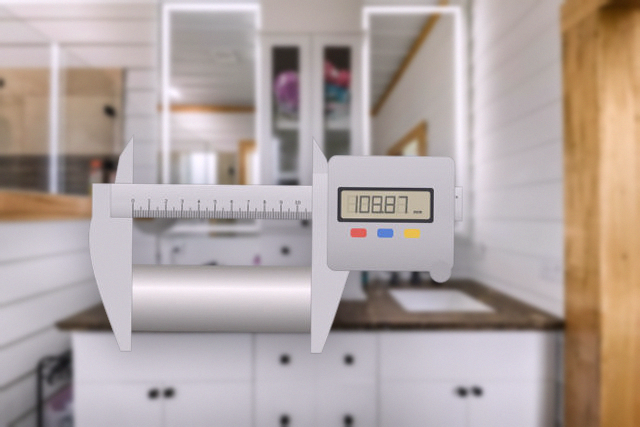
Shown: 108.87; mm
